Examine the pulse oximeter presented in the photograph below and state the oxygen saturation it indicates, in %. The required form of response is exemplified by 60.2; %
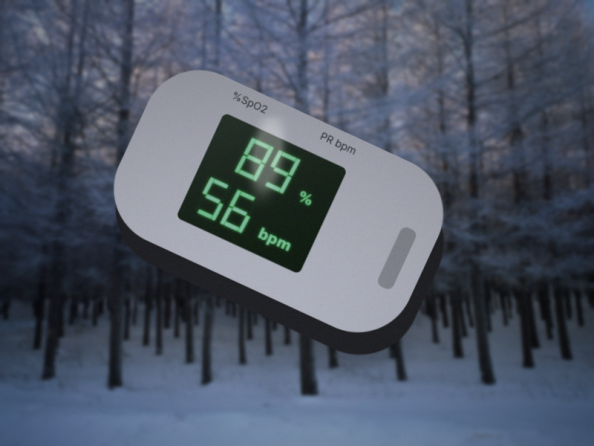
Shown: 89; %
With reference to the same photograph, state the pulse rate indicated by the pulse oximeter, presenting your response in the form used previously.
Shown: 56; bpm
